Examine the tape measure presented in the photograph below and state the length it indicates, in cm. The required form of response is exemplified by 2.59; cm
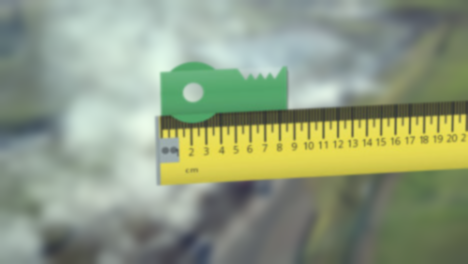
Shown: 8.5; cm
